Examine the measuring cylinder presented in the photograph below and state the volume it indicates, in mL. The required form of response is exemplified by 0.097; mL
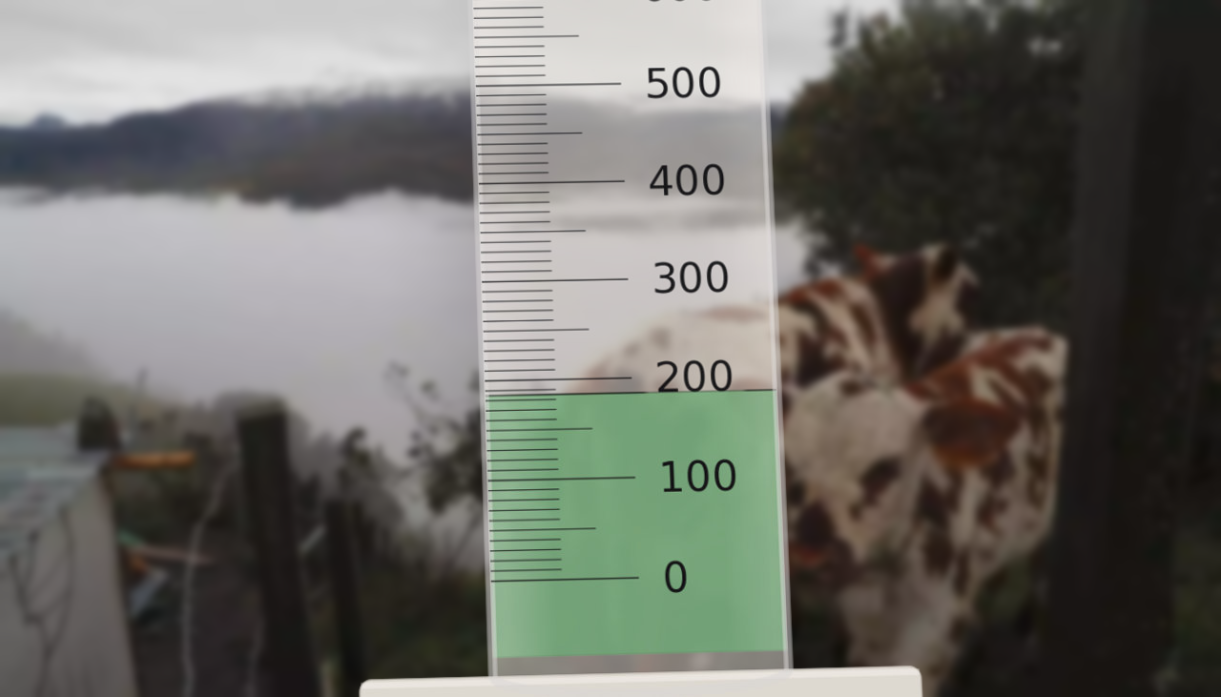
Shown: 185; mL
